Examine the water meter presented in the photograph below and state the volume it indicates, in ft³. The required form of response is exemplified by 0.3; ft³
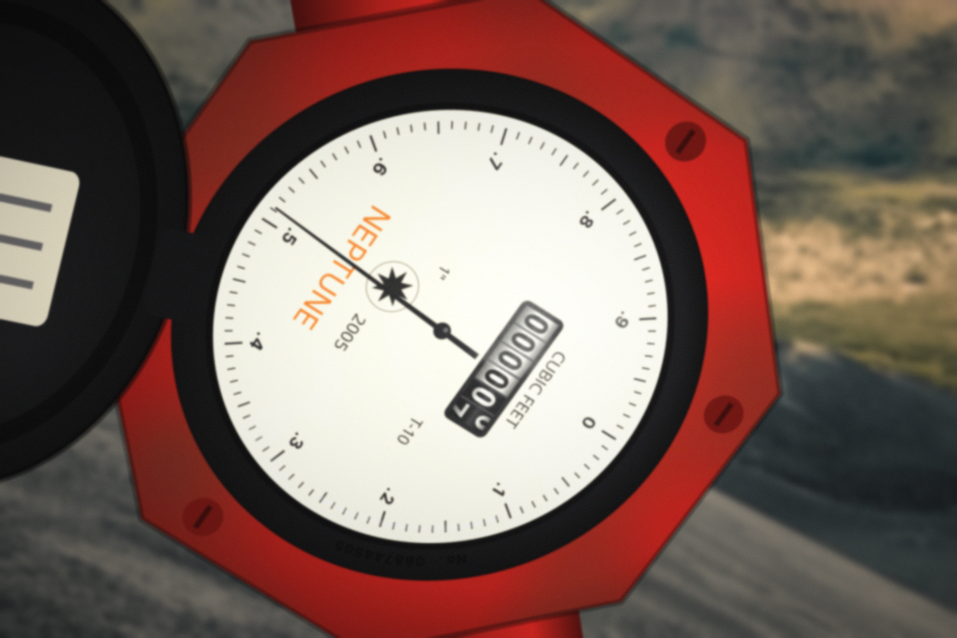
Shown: 6.51; ft³
